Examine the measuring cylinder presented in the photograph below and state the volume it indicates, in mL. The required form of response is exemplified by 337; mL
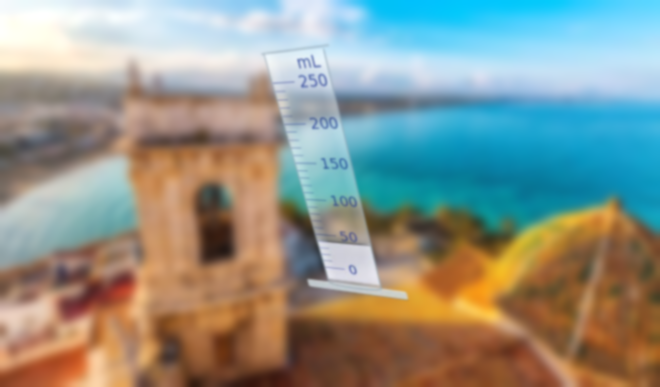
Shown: 40; mL
